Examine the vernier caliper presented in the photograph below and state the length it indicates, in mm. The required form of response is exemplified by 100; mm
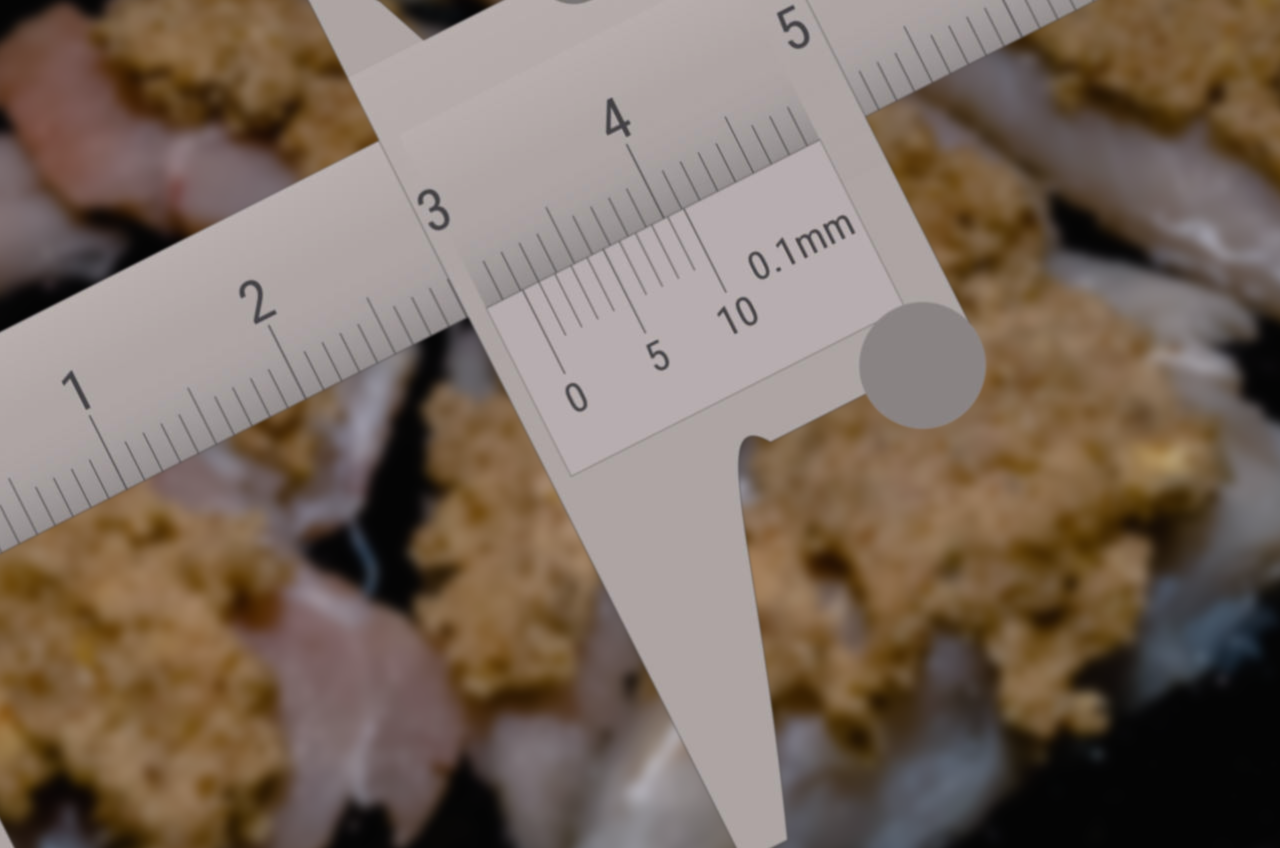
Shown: 32.1; mm
